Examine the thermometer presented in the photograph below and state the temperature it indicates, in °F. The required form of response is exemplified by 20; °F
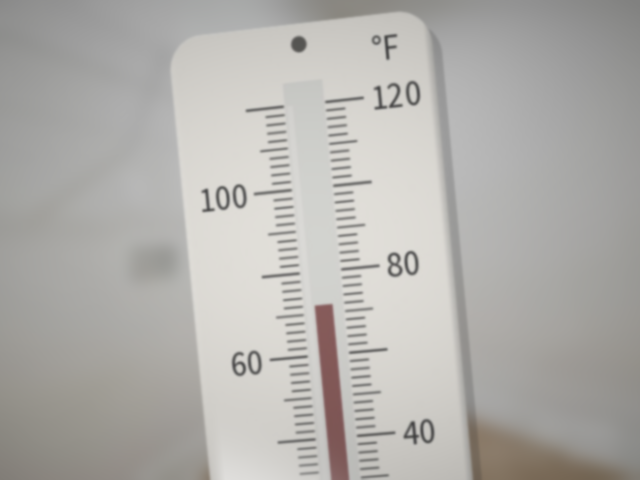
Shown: 72; °F
